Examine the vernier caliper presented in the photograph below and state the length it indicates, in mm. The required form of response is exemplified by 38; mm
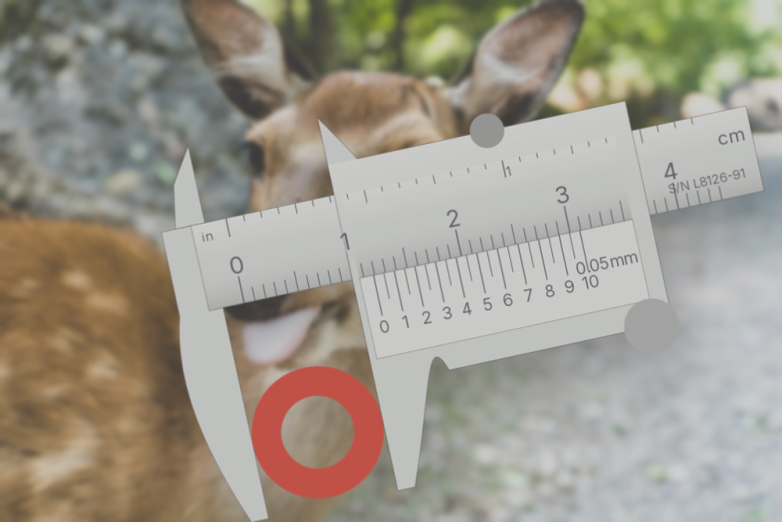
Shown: 11.9; mm
